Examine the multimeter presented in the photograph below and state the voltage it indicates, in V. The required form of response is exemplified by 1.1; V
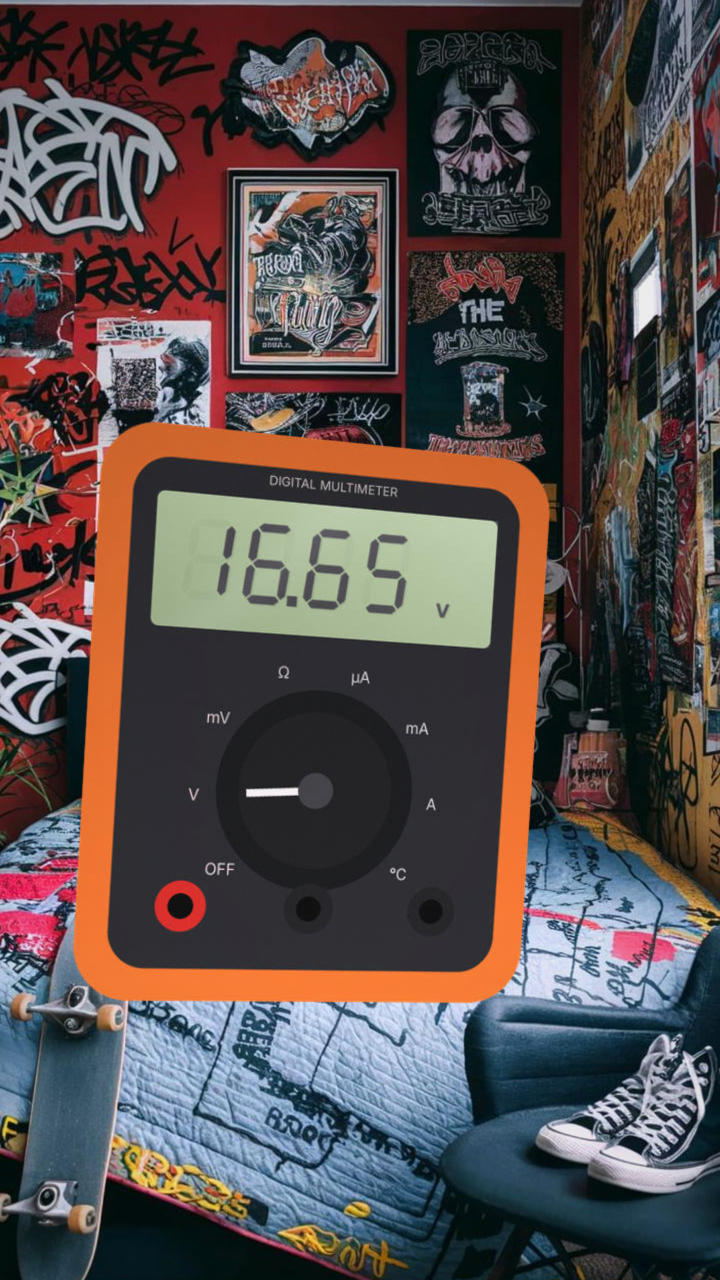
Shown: 16.65; V
